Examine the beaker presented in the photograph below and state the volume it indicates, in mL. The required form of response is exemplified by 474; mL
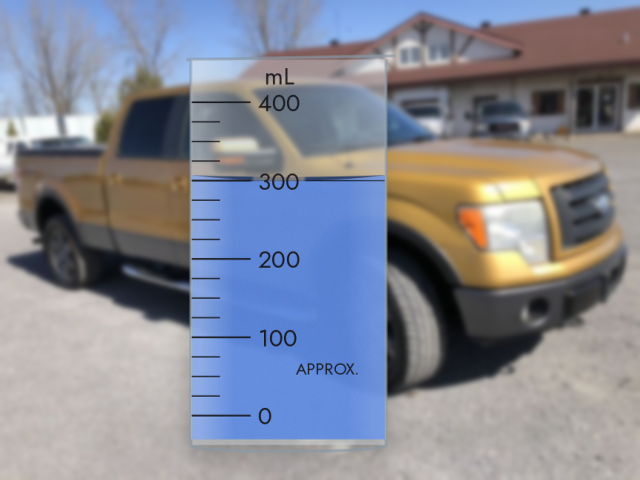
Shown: 300; mL
